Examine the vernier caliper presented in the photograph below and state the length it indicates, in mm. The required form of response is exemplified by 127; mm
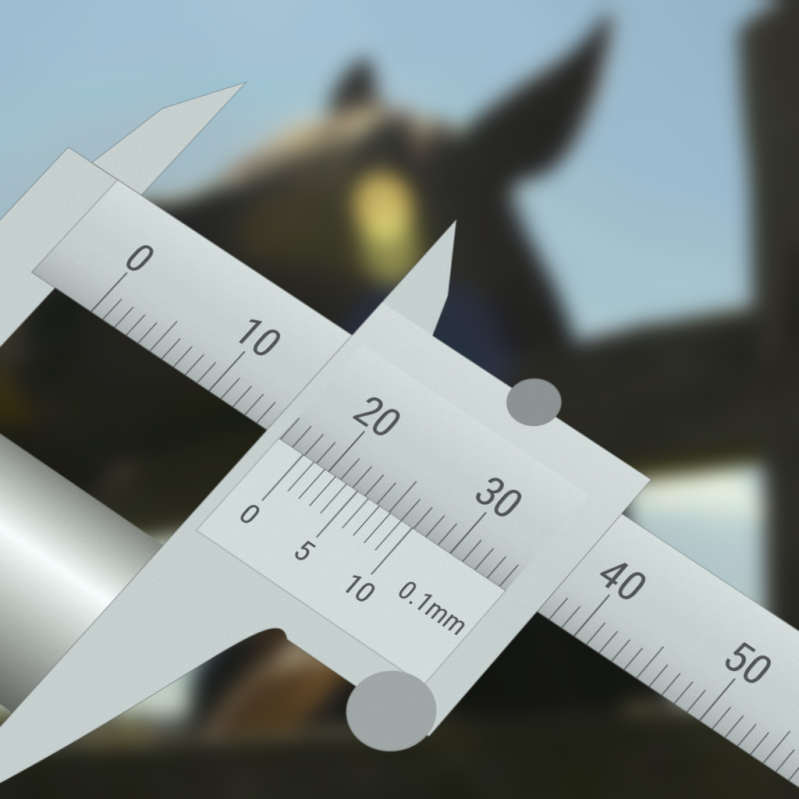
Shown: 17.9; mm
